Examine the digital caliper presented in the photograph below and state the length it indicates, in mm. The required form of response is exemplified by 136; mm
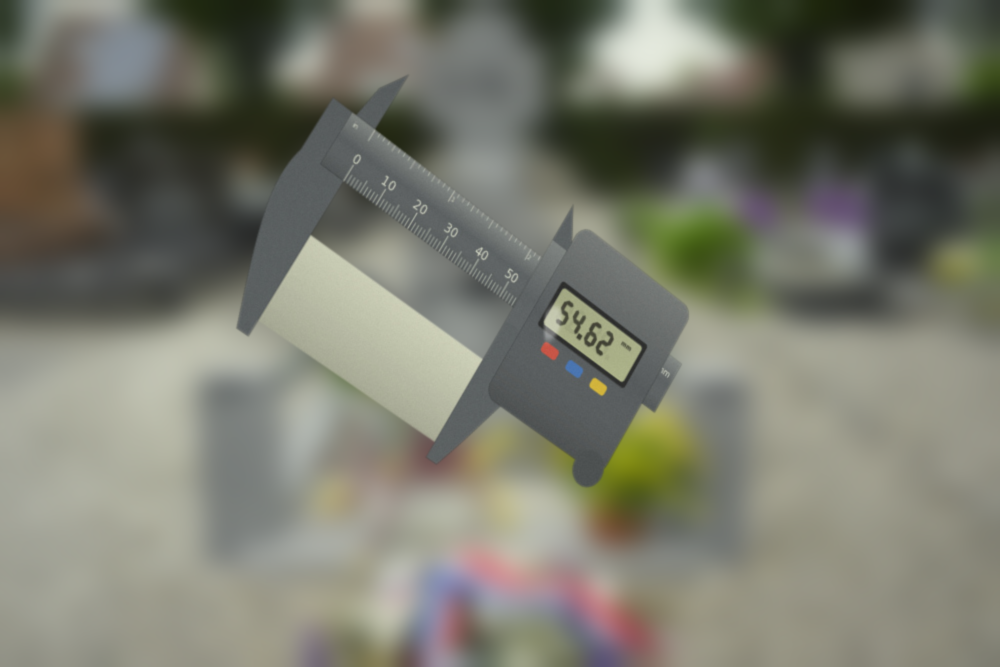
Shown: 54.62; mm
